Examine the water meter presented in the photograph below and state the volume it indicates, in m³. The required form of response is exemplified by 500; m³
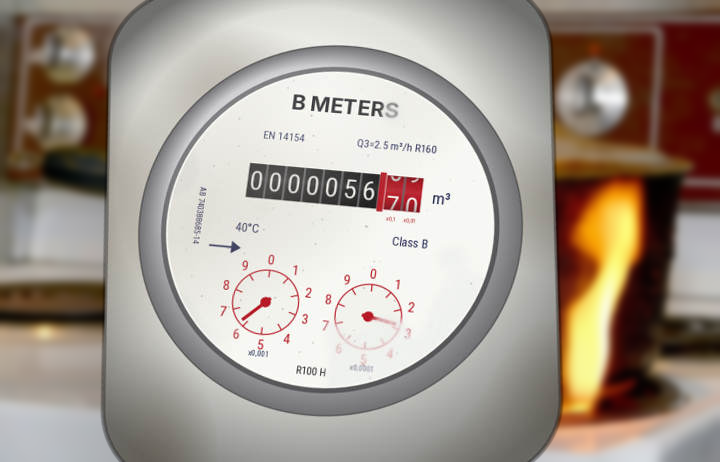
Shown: 56.6962; m³
